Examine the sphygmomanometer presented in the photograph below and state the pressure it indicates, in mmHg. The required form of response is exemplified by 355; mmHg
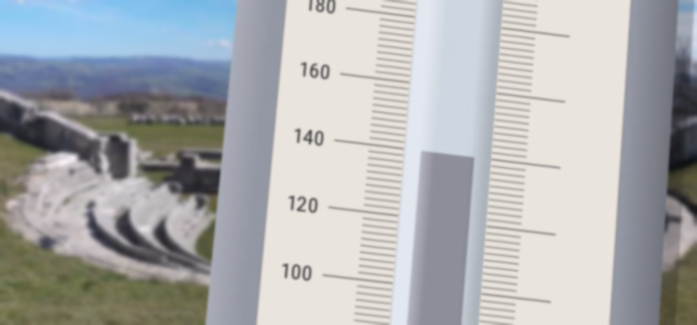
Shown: 140; mmHg
